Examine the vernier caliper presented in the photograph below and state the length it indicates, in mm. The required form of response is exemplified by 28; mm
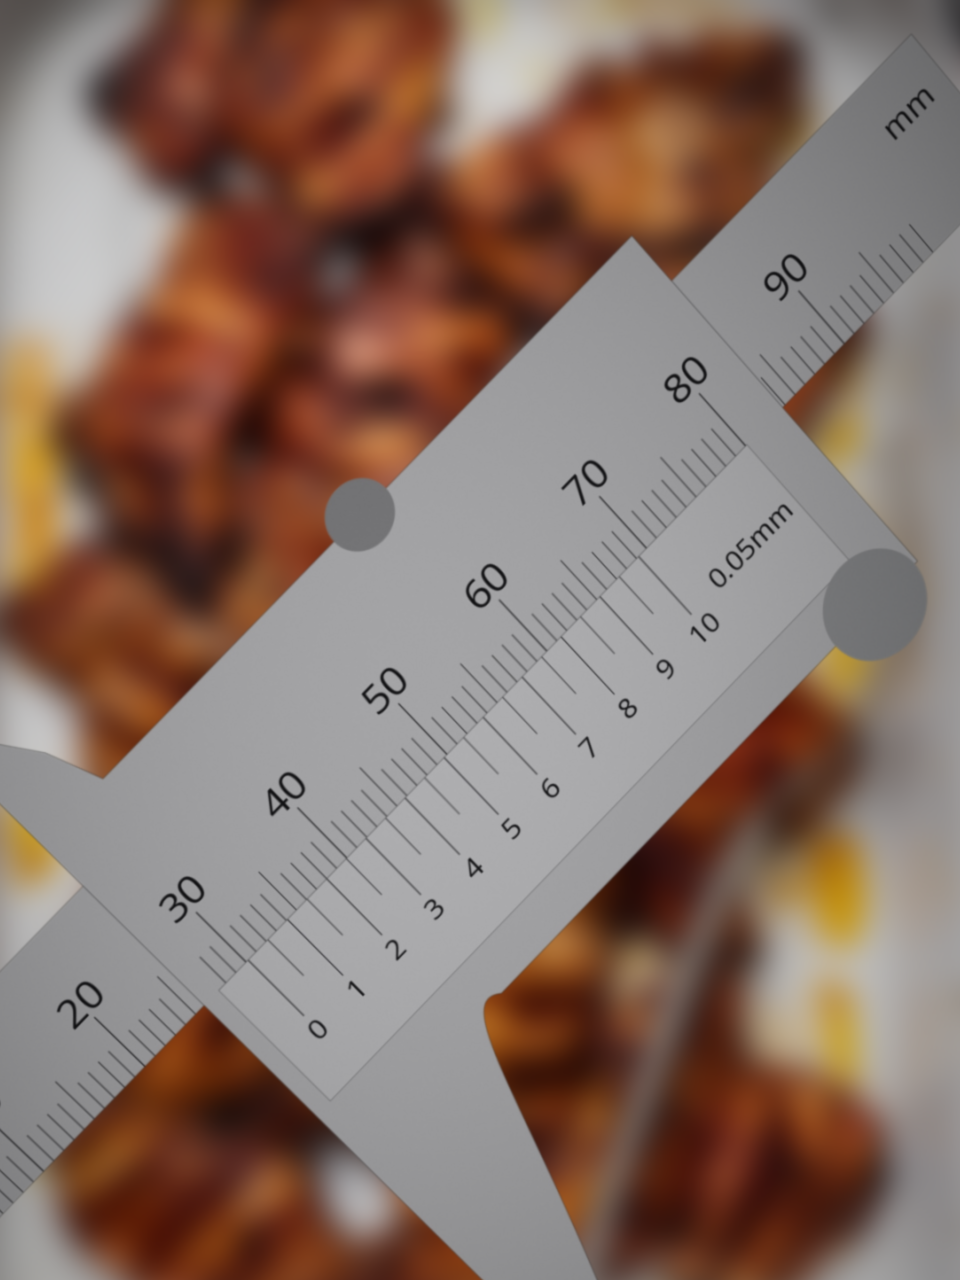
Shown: 30.2; mm
